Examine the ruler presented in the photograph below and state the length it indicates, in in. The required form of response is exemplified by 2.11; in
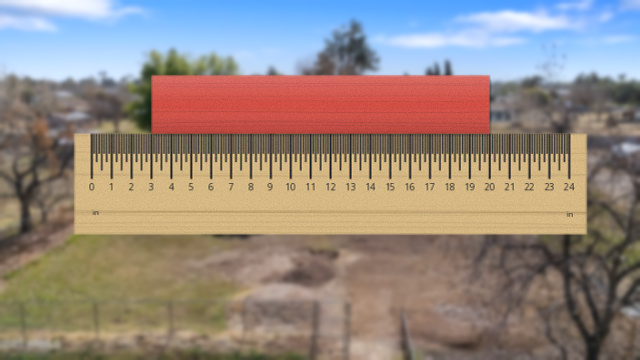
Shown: 17; in
